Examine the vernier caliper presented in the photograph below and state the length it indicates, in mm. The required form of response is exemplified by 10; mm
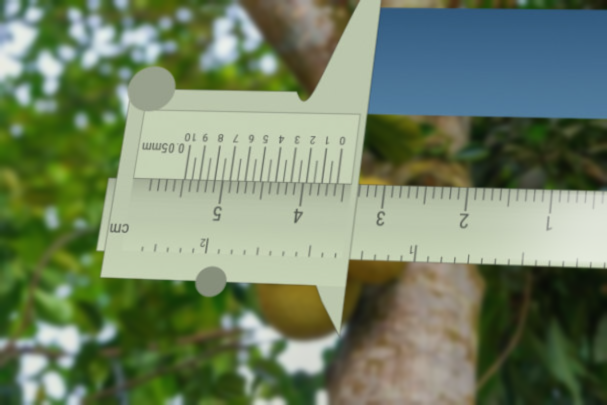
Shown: 35.8; mm
